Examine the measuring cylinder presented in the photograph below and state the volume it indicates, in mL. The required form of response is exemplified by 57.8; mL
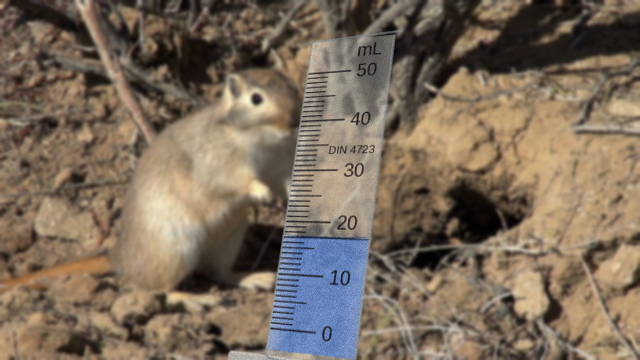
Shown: 17; mL
